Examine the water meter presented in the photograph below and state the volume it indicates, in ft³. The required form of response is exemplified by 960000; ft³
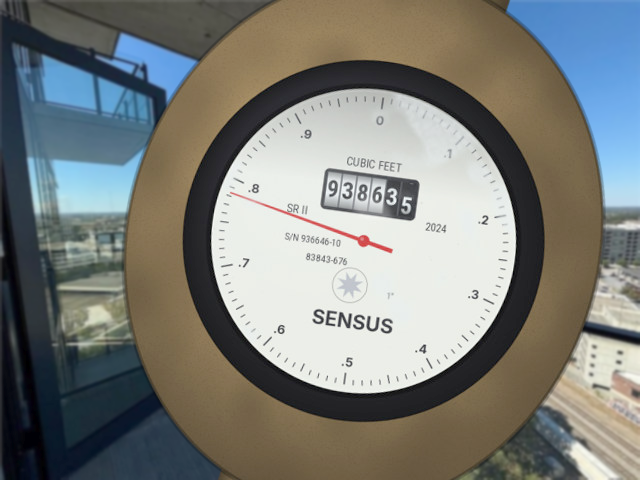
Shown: 938634.78; ft³
